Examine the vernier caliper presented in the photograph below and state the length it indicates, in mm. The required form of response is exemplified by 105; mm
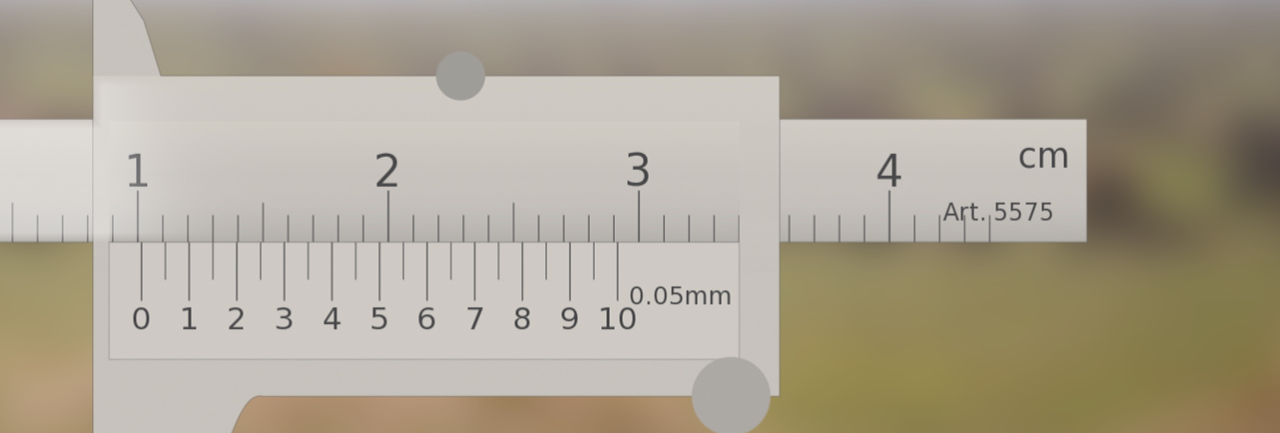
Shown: 10.15; mm
